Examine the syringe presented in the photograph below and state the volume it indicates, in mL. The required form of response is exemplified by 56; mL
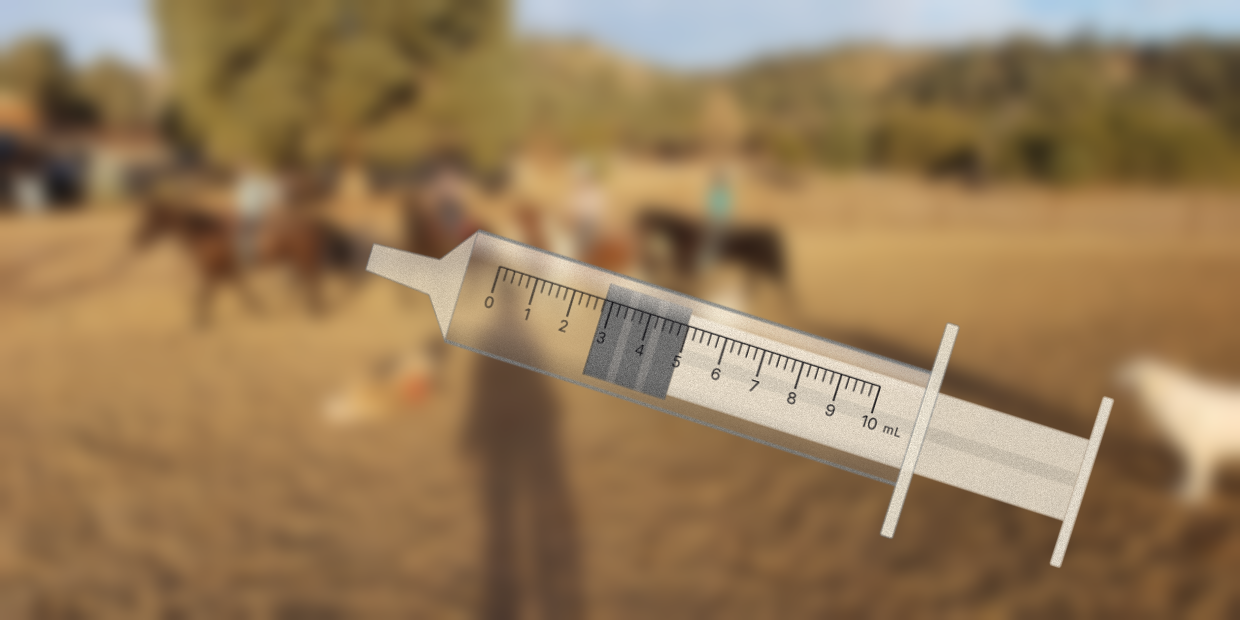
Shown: 2.8; mL
